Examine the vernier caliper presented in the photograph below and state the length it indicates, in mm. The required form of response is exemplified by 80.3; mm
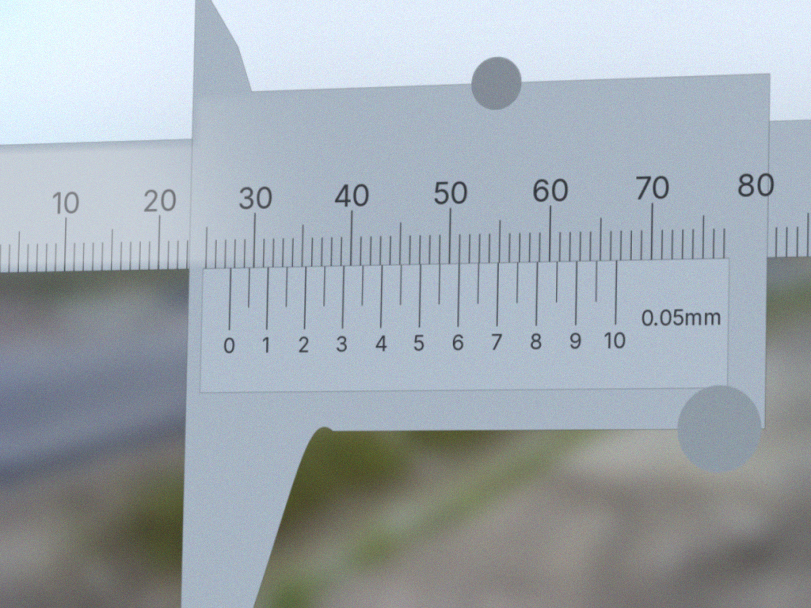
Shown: 27.6; mm
